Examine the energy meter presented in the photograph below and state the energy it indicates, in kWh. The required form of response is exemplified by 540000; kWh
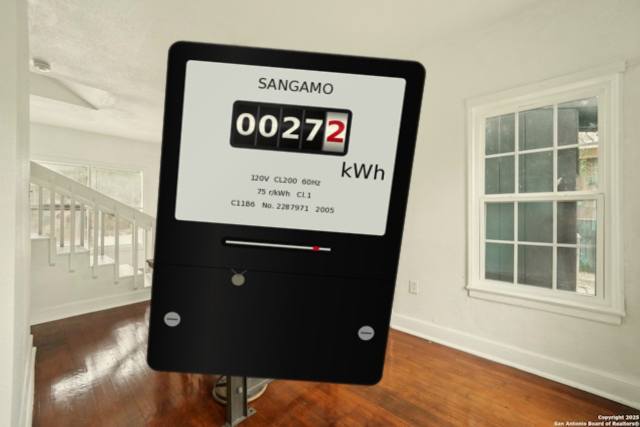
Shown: 27.2; kWh
